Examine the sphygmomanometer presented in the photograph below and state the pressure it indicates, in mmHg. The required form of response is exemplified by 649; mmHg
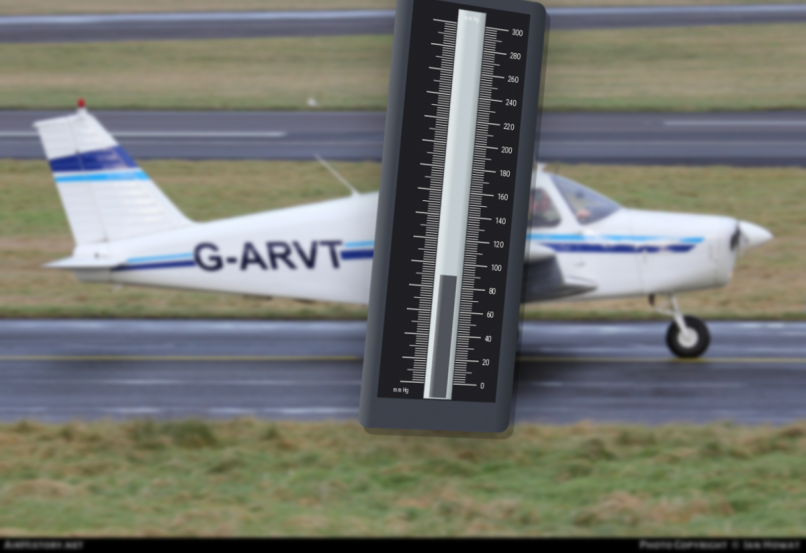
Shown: 90; mmHg
